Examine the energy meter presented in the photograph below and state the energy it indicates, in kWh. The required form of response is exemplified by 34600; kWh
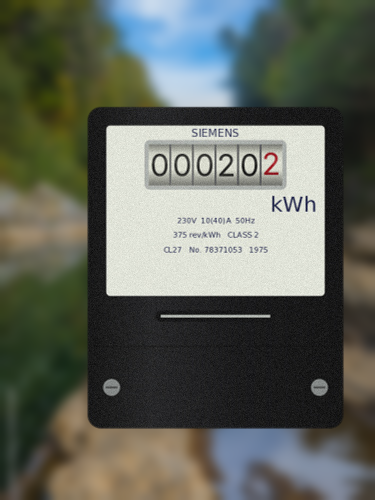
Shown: 20.2; kWh
